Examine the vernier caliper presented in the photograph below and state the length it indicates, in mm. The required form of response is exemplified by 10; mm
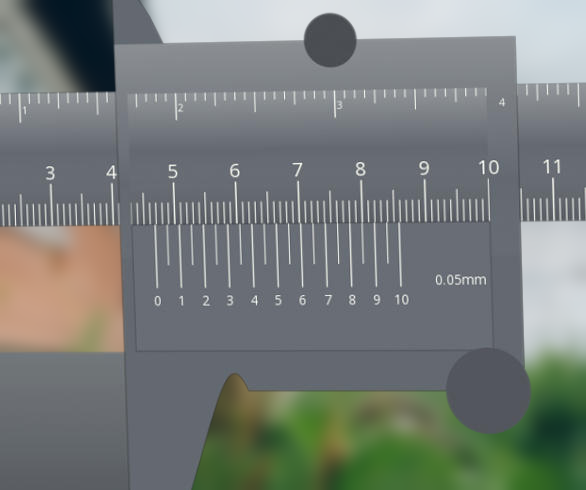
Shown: 46.8; mm
